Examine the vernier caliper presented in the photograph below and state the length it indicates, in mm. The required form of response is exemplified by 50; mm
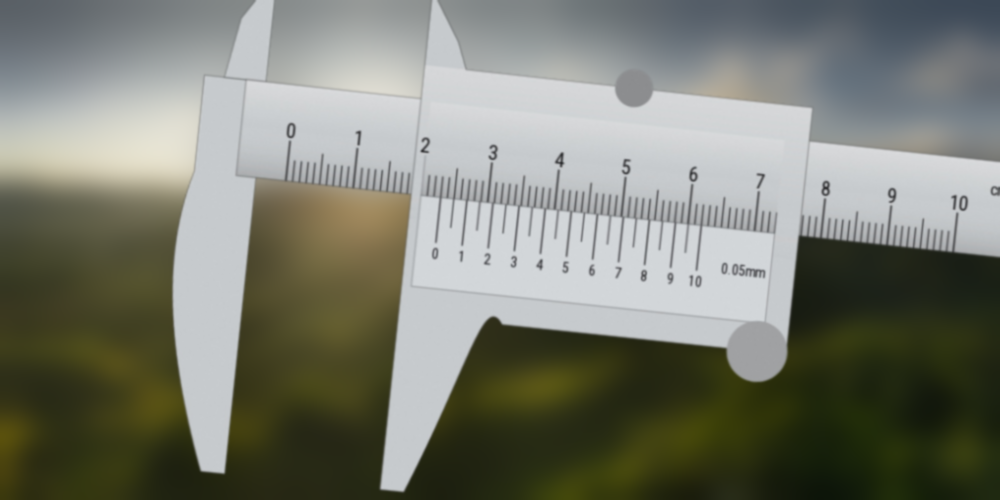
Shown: 23.0; mm
